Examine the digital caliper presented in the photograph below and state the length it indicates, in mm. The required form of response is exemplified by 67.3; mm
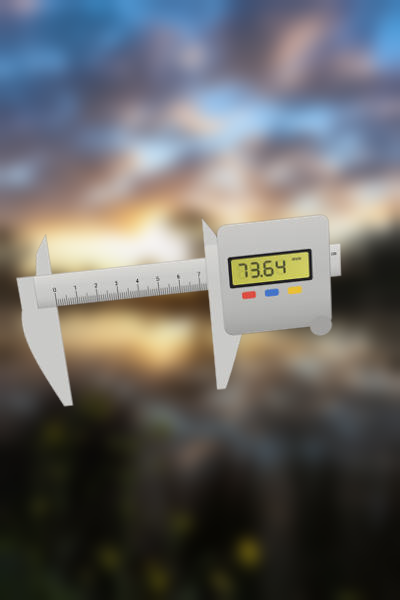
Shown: 73.64; mm
